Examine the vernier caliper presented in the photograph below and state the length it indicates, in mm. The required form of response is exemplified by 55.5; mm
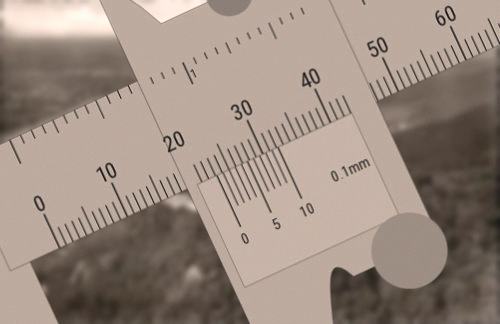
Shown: 23.2; mm
